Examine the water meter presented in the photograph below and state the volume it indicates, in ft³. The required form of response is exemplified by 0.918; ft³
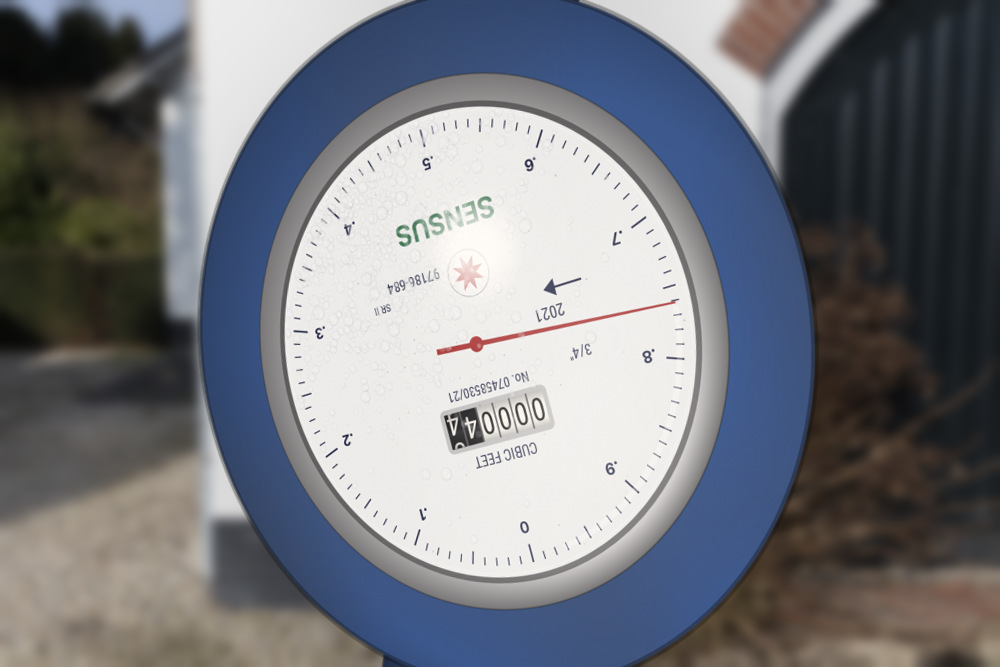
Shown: 43.76; ft³
